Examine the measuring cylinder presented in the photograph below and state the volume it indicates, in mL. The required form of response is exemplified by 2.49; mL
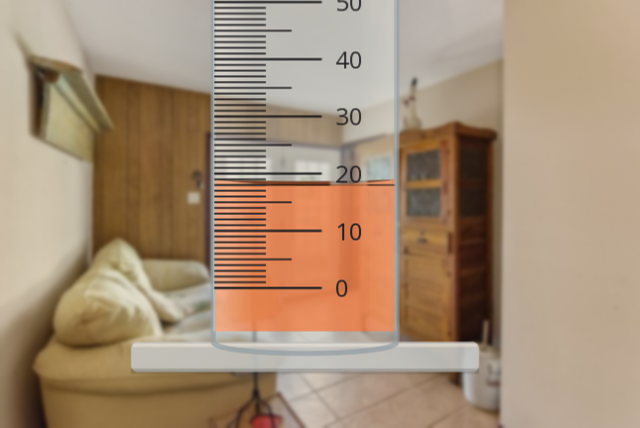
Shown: 18; mL
